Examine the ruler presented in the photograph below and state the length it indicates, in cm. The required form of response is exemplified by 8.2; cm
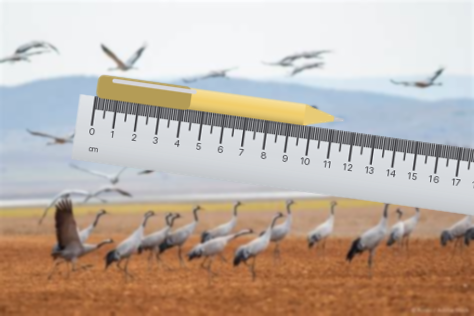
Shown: 11.5; cm
